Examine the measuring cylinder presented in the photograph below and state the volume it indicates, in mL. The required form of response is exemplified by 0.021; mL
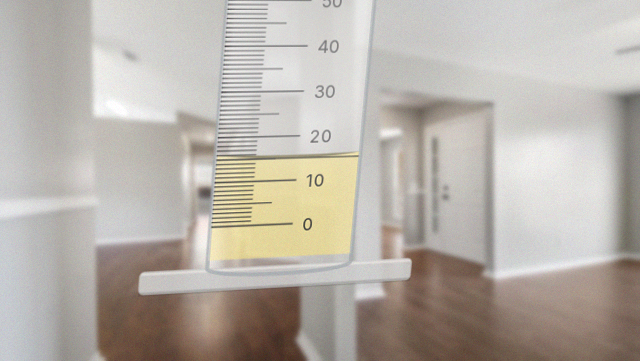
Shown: 15; mL
